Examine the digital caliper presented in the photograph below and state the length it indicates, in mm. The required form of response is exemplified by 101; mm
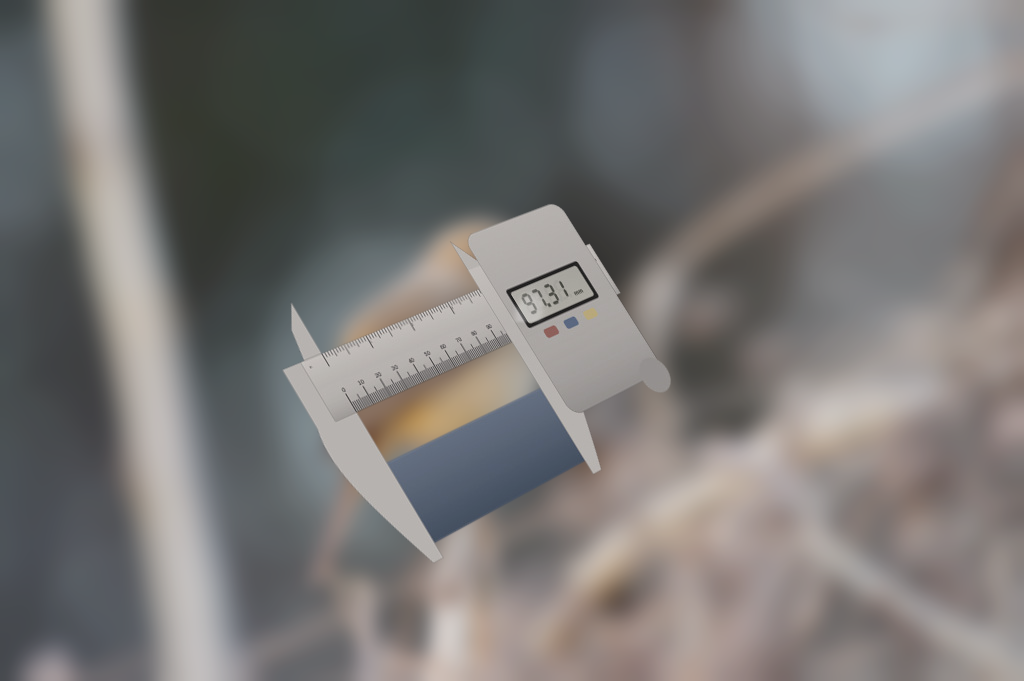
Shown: 97.31; mm
